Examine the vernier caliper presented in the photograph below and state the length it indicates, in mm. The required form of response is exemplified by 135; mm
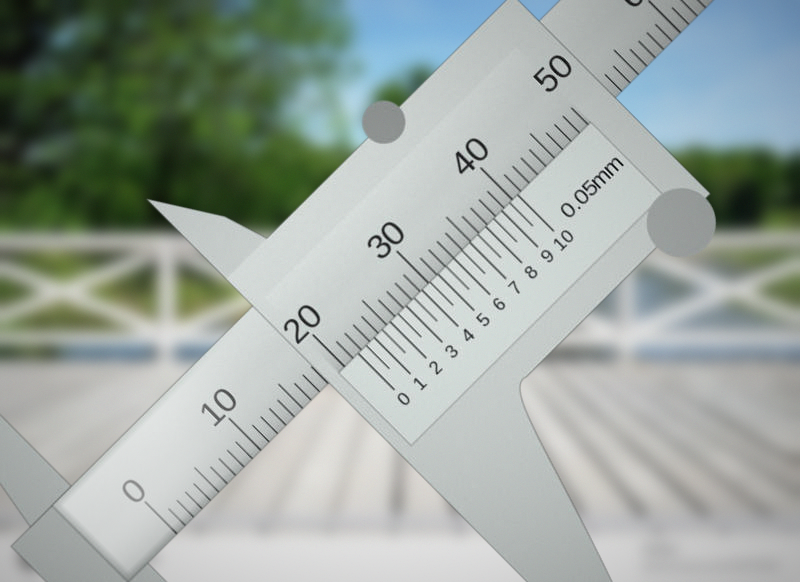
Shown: 21.6; mm
